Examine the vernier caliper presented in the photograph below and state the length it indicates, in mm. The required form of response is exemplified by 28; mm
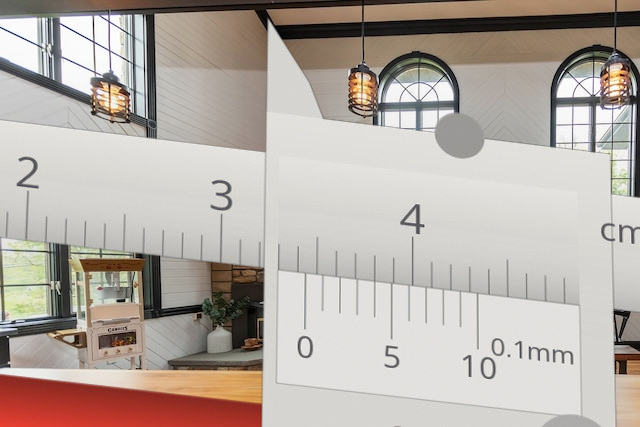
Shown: 34.4; mm
